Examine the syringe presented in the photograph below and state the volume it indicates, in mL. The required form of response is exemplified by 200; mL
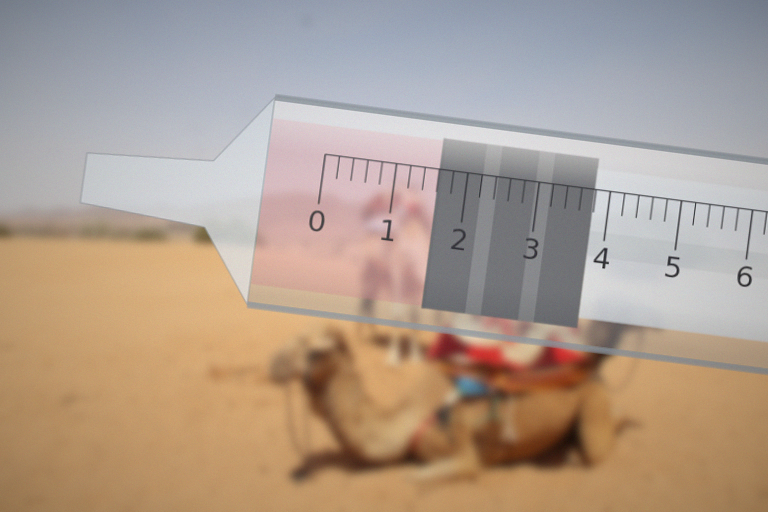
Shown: 1.6; mL
